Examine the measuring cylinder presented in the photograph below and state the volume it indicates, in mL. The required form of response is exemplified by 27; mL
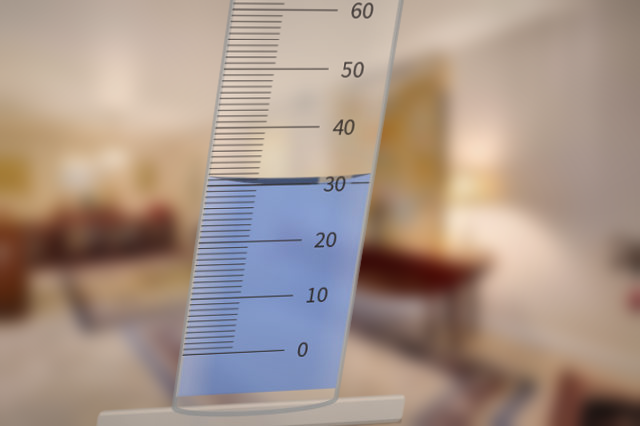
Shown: 30; mL
